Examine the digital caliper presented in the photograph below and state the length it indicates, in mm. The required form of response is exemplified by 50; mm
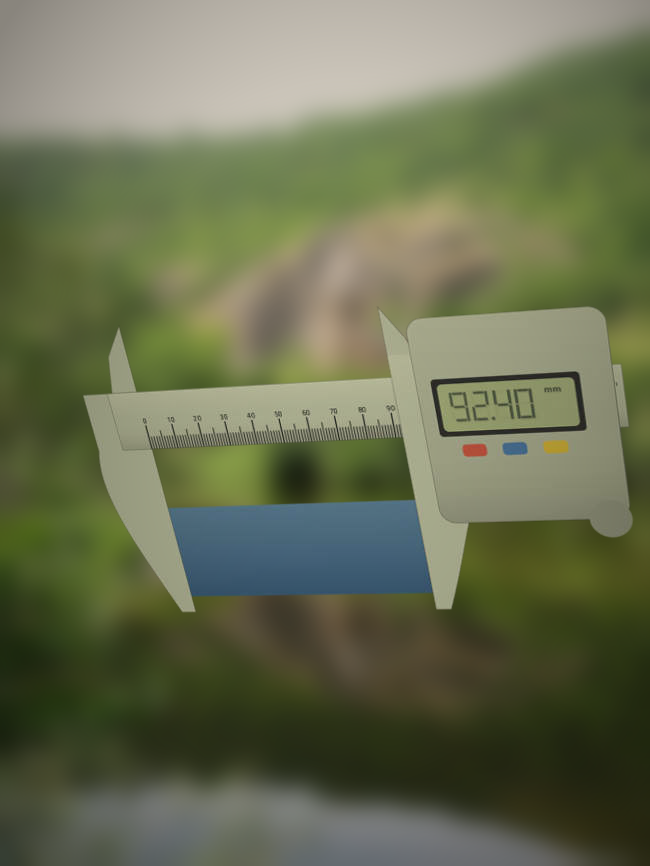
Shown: 92.40; mm
